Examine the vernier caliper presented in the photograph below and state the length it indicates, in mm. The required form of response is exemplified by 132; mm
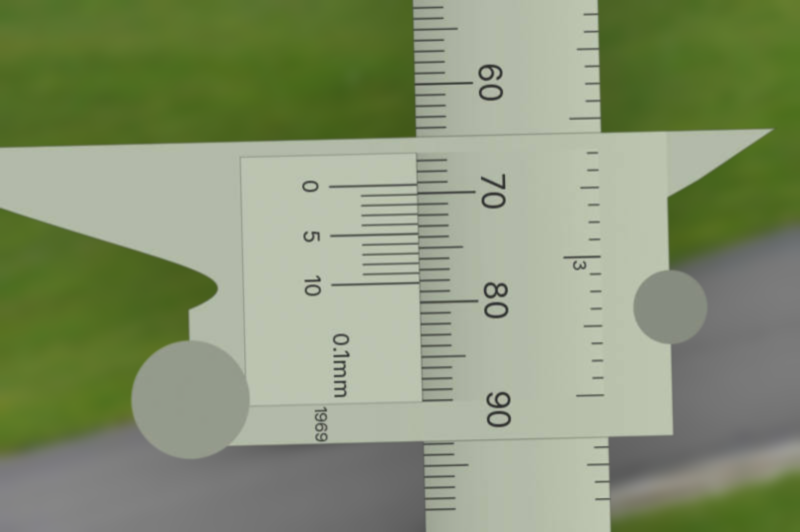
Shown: 69.2; mm
